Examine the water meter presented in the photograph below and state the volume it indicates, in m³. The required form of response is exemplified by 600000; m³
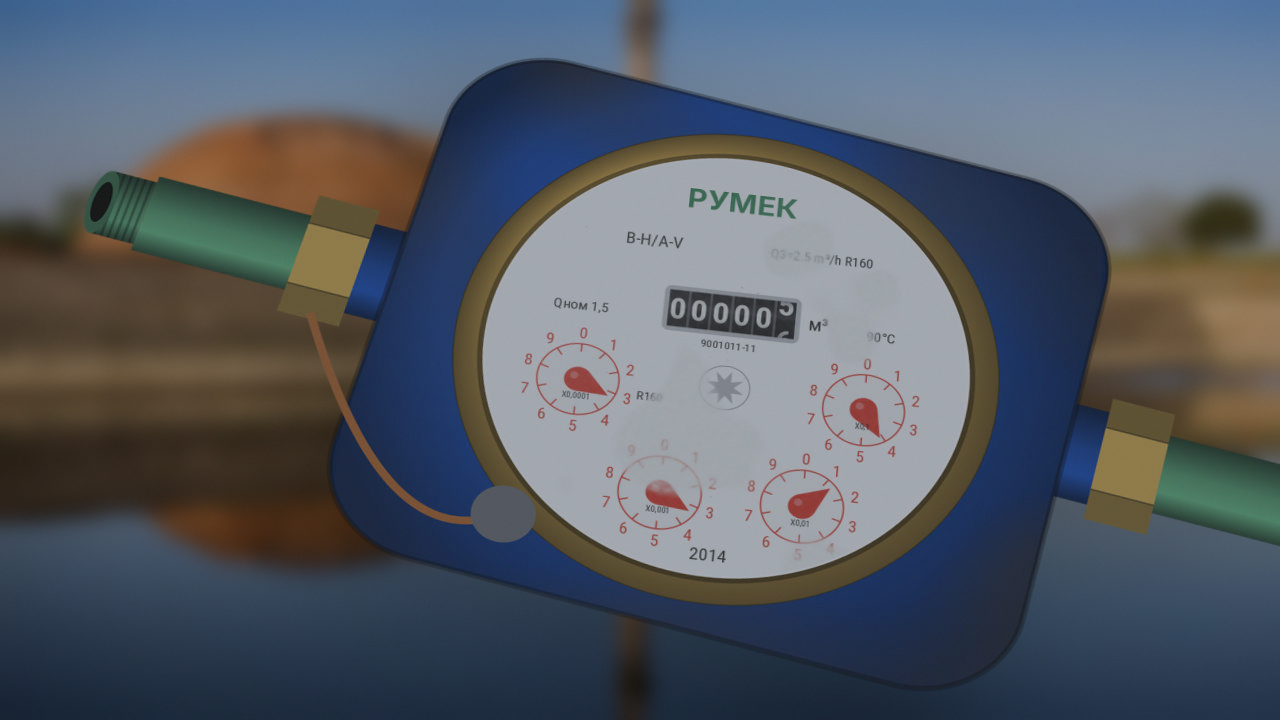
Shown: 5.4133; m³
